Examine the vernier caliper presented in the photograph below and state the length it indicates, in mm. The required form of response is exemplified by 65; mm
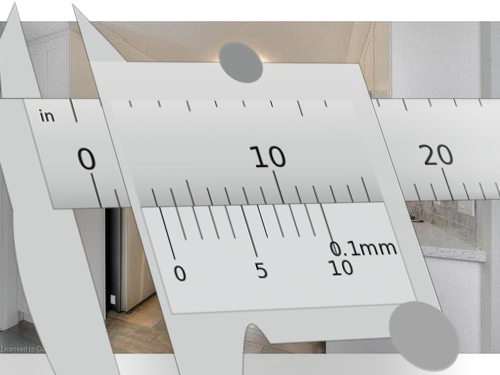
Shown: 3.1; mm
